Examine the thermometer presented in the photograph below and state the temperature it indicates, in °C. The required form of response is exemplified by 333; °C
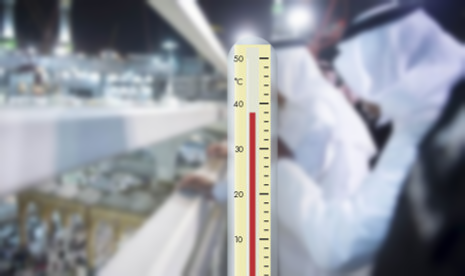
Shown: 38; °C
